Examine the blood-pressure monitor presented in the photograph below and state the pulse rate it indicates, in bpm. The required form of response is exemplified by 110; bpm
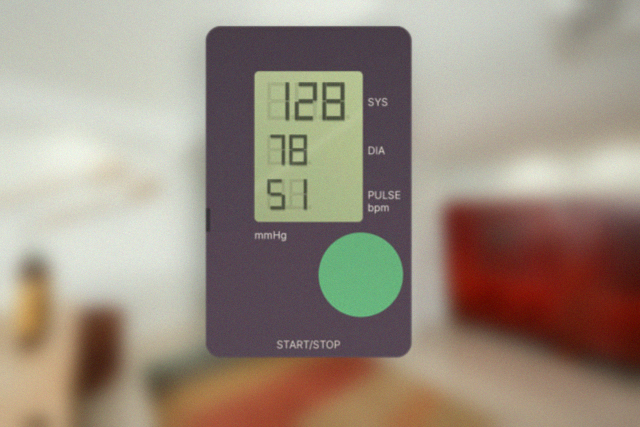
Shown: 51; bpm
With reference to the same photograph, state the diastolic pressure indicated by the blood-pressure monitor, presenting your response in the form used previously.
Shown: 78; mmHg
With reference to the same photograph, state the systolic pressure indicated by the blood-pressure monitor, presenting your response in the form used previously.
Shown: 128; mmHg
